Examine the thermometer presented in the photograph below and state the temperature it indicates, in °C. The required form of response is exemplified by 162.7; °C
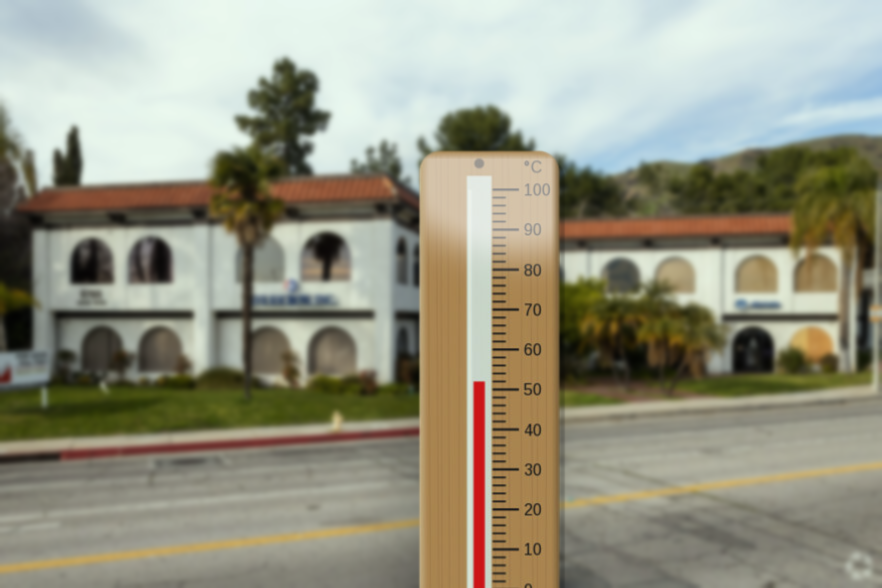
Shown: 52; °C
